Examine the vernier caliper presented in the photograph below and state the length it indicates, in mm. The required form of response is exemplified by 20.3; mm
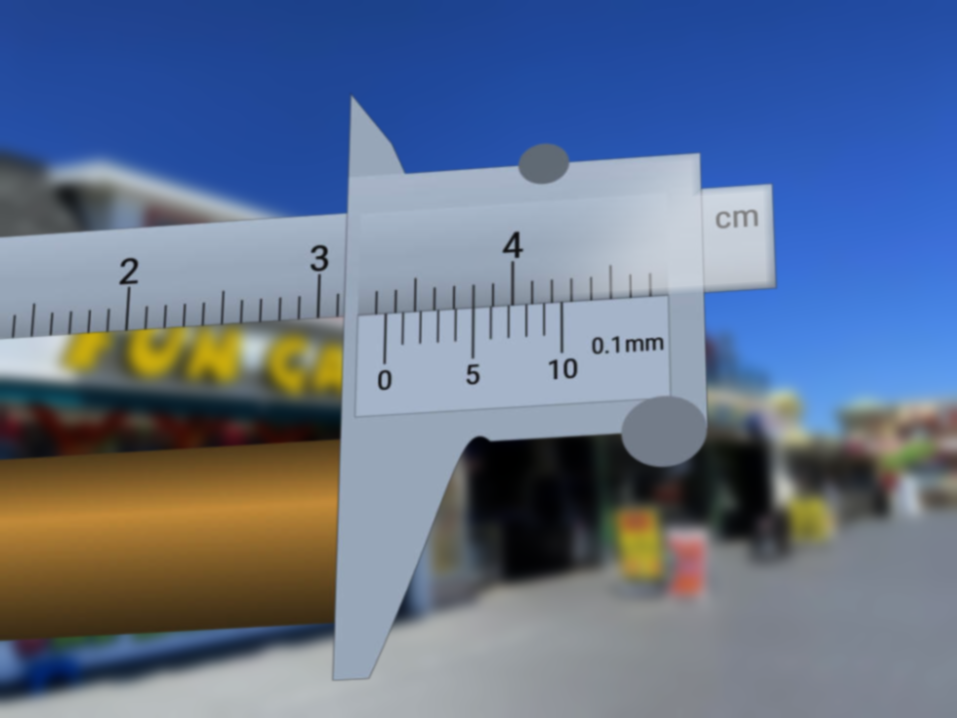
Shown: 33.5; mm
